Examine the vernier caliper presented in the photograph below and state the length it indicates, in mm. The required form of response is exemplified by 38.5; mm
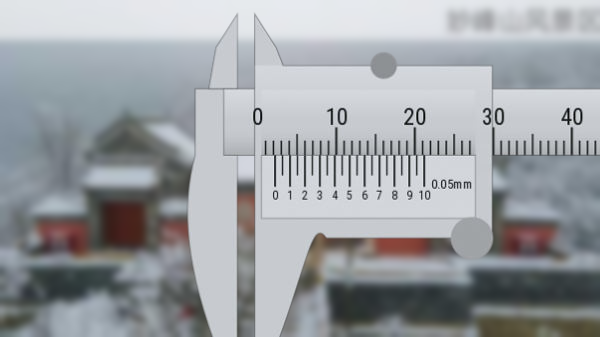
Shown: 2.2; mm
